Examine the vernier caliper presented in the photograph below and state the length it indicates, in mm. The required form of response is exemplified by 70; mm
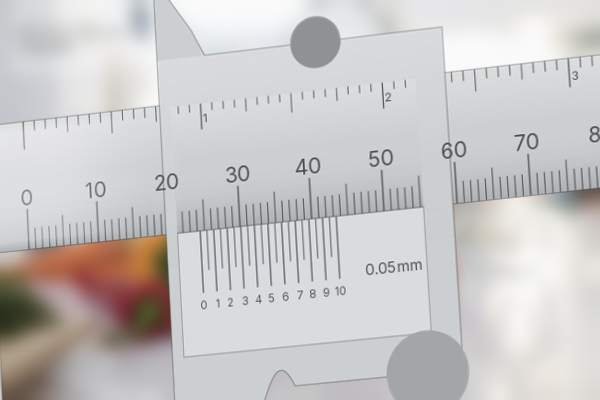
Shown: 24.4; mm
